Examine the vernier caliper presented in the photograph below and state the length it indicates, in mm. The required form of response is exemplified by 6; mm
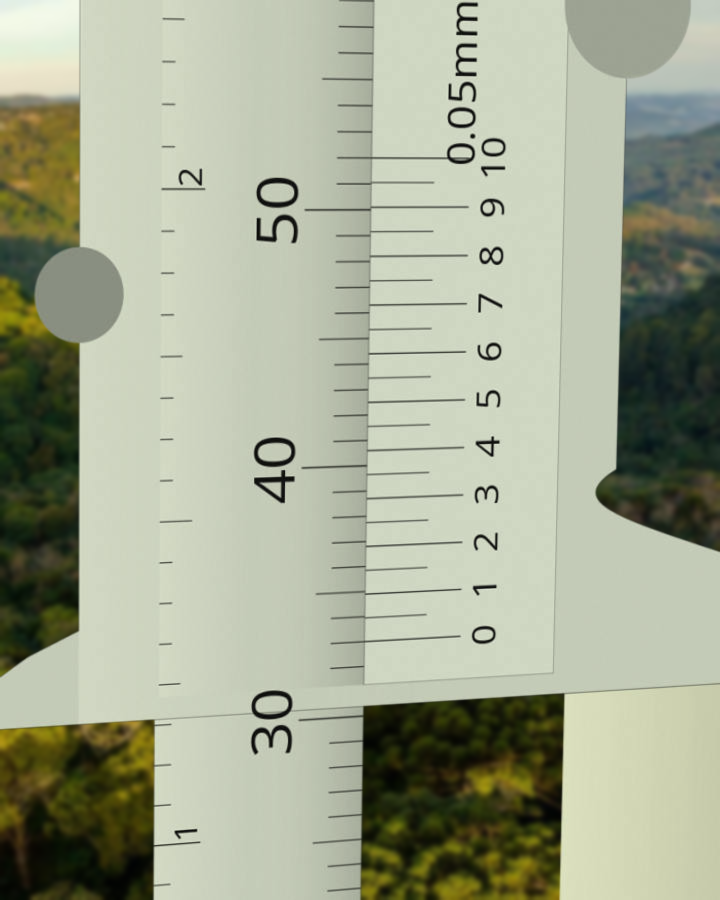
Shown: 33.0; mm
